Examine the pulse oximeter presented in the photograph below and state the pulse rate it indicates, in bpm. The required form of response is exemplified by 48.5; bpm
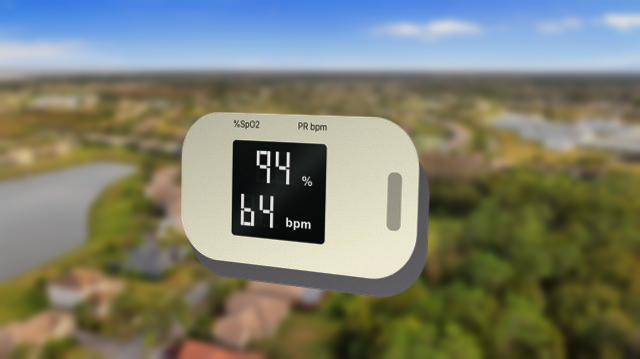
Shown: 64; bpm
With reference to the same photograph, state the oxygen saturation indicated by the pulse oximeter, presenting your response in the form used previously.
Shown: 94; %
